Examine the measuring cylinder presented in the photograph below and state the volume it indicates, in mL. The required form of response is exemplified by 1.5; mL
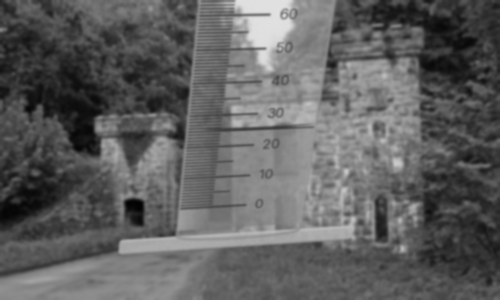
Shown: 25; mL
